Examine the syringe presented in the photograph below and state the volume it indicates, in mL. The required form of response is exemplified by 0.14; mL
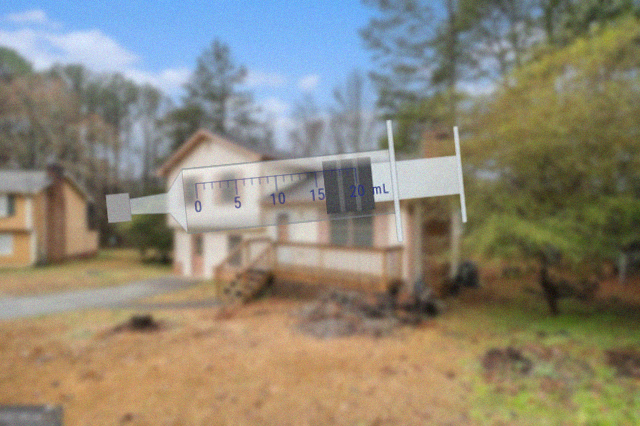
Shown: 16; mL
